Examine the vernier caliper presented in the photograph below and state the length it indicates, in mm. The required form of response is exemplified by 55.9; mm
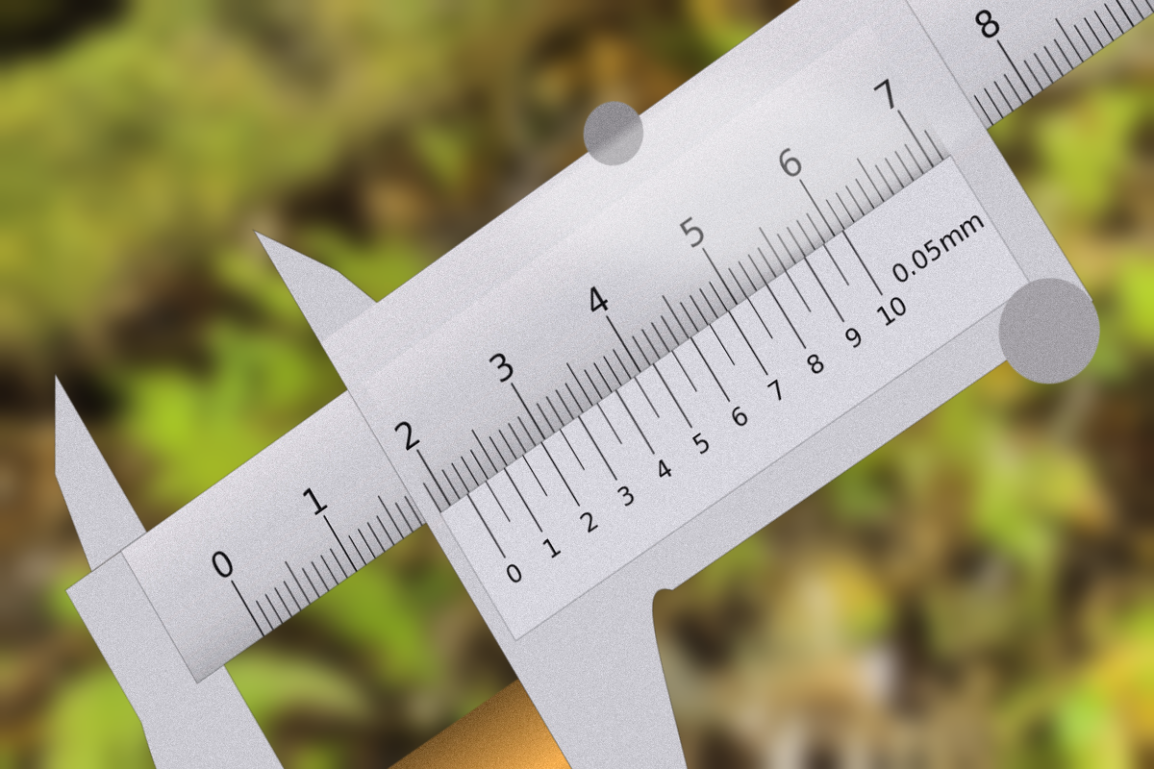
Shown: 21.8; mm
